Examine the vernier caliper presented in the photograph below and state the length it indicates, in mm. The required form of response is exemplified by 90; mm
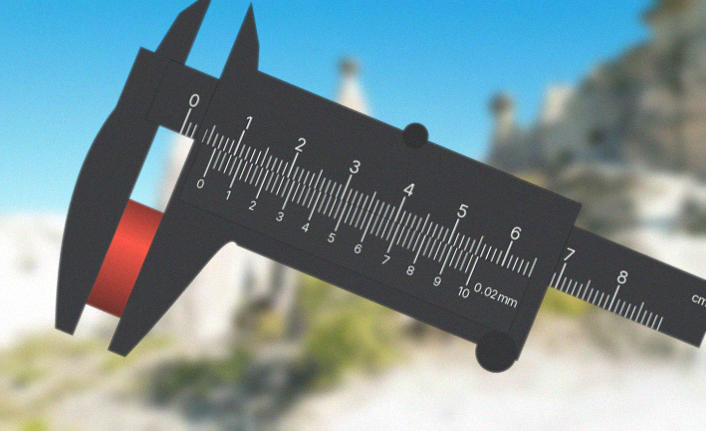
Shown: 6.6; mm
